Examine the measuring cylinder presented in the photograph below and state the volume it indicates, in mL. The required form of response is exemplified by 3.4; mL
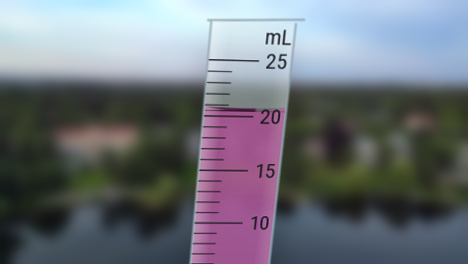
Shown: 20.5; mL
